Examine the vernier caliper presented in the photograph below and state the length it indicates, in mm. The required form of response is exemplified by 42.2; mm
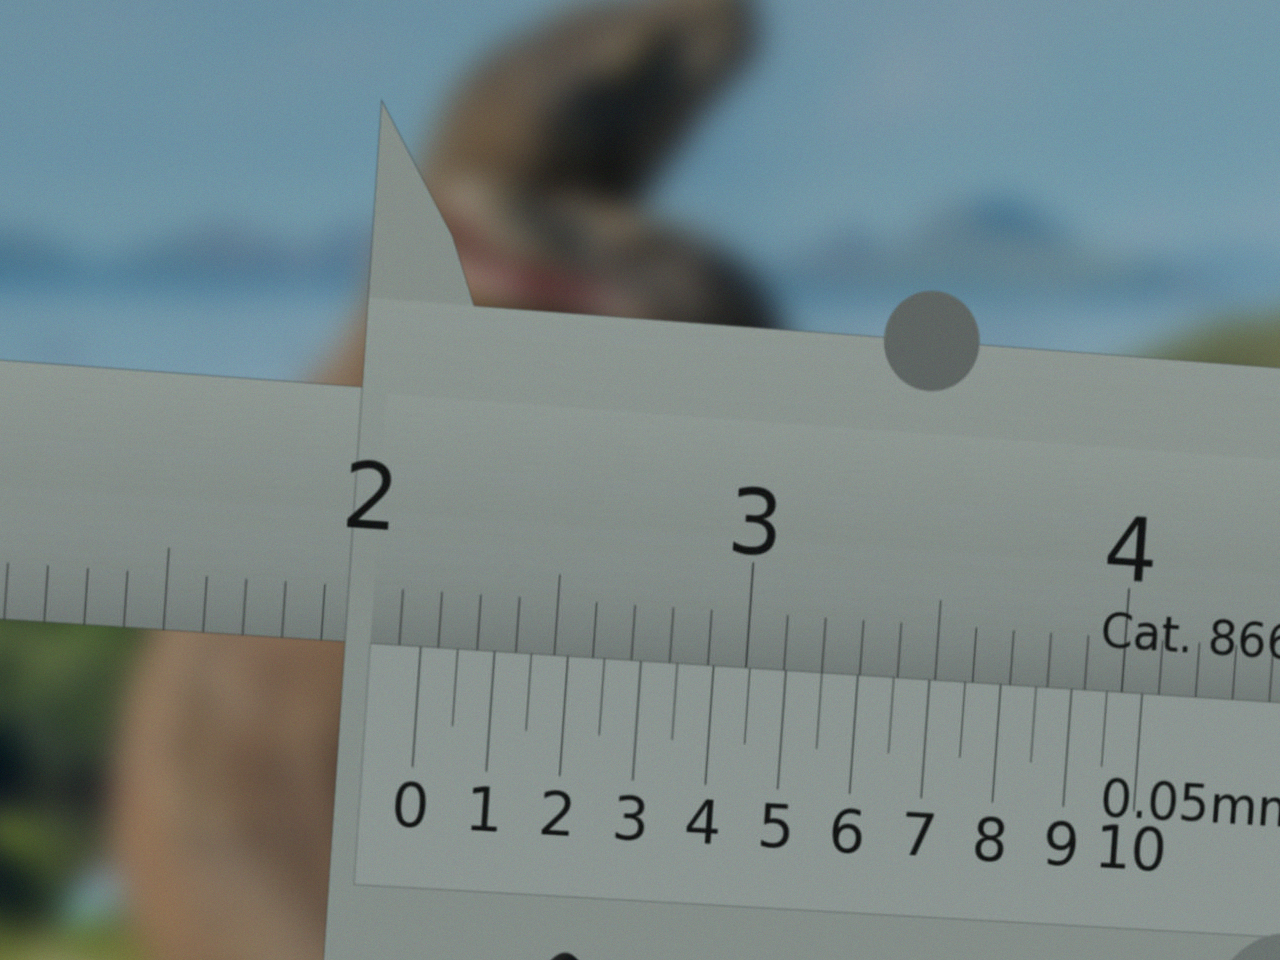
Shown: 21.55; mm
